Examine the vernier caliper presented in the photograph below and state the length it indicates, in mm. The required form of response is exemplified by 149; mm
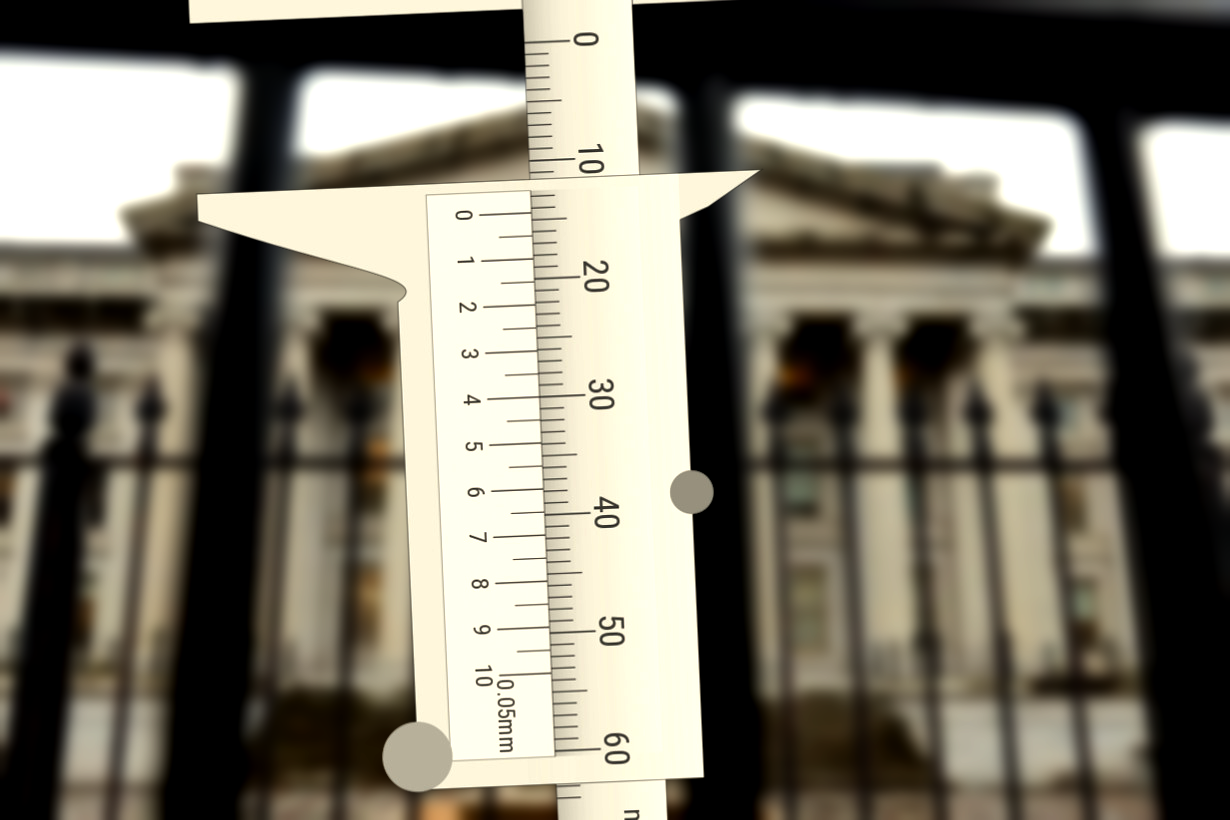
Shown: 14.4; mm
